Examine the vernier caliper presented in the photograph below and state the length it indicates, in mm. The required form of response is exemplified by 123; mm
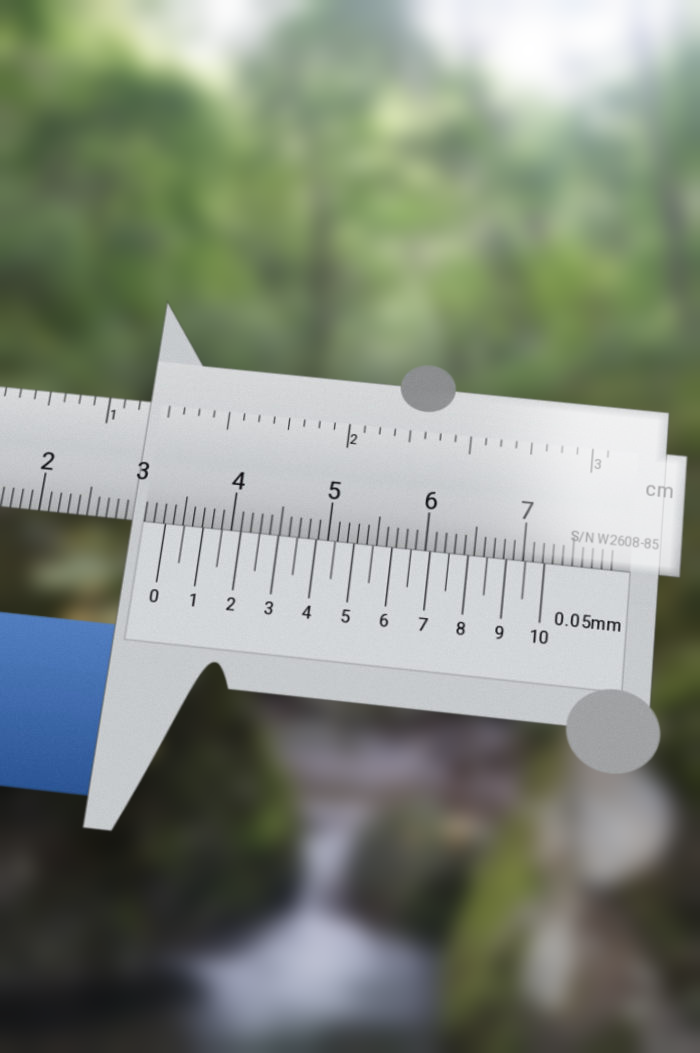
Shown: 33.2; mm
